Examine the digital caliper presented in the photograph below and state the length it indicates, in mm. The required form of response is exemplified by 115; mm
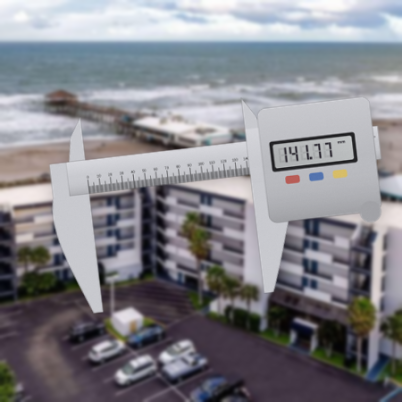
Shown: 141.77; mm
